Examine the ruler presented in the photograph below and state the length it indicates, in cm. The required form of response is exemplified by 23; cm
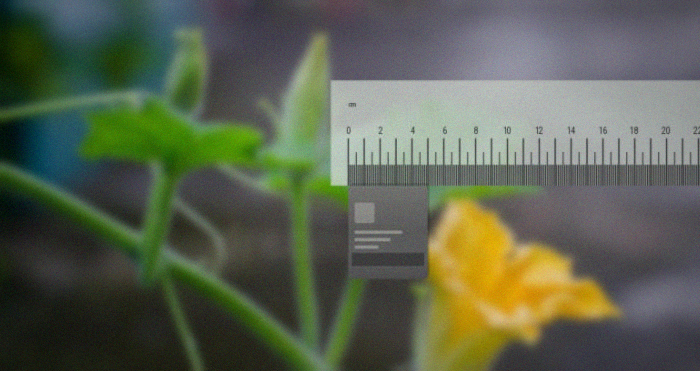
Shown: 5; cm
